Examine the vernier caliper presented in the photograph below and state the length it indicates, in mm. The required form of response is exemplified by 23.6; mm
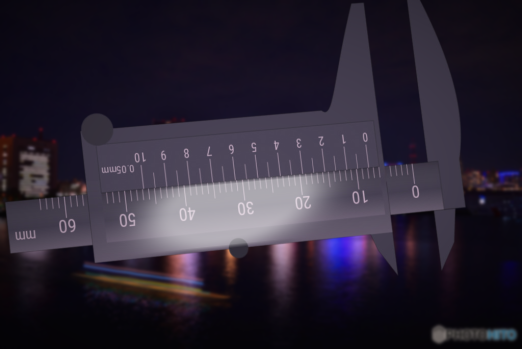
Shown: 7.8; mm
